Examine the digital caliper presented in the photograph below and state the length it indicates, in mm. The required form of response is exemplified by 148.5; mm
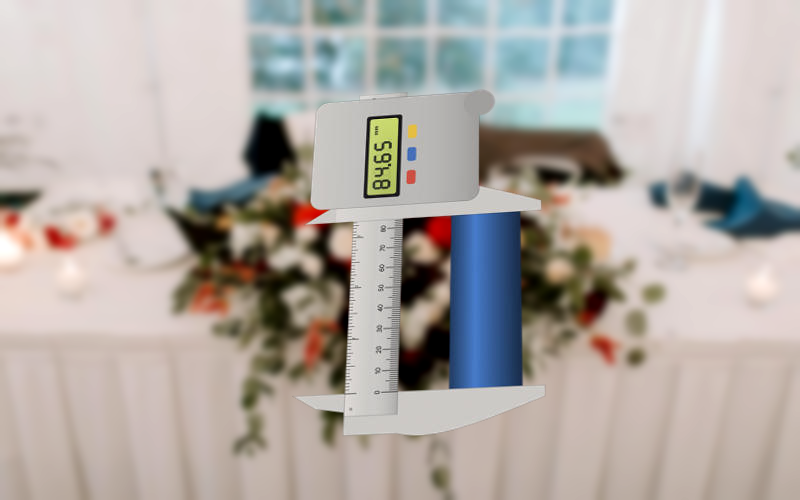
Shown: 84.65; mm
